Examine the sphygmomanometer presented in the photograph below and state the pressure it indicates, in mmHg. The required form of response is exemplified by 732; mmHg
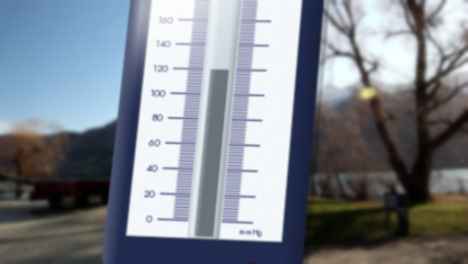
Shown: 120; mmHg
